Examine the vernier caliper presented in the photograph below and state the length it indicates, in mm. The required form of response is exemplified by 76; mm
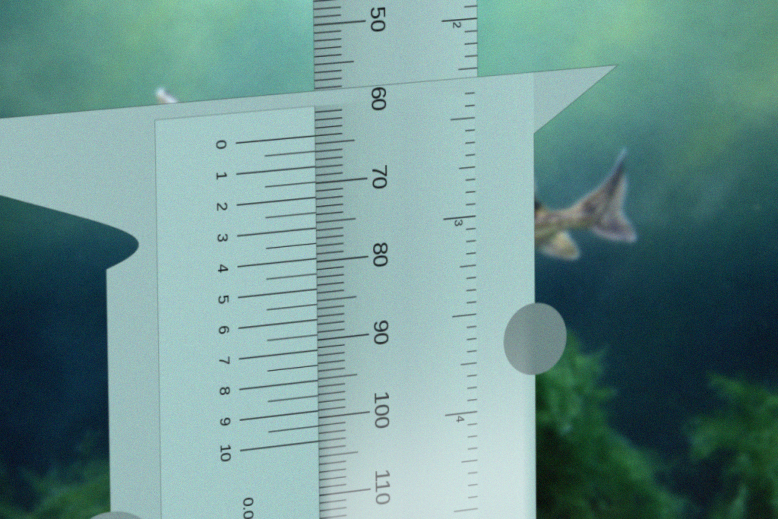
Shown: 64.0; mm
